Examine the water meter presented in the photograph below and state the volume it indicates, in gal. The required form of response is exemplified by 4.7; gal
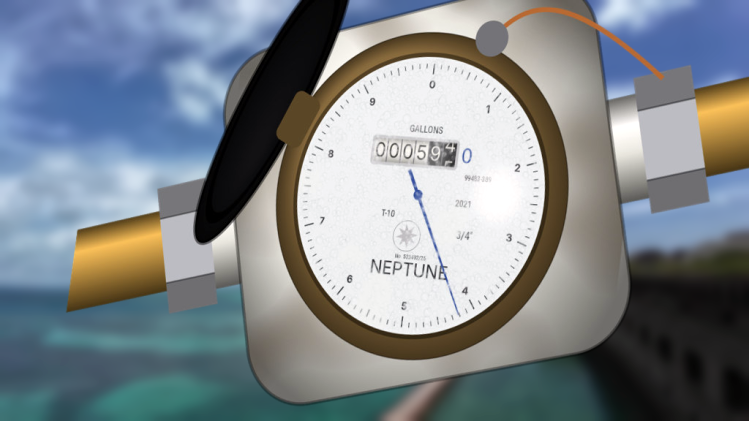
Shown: 5944.2; gal
